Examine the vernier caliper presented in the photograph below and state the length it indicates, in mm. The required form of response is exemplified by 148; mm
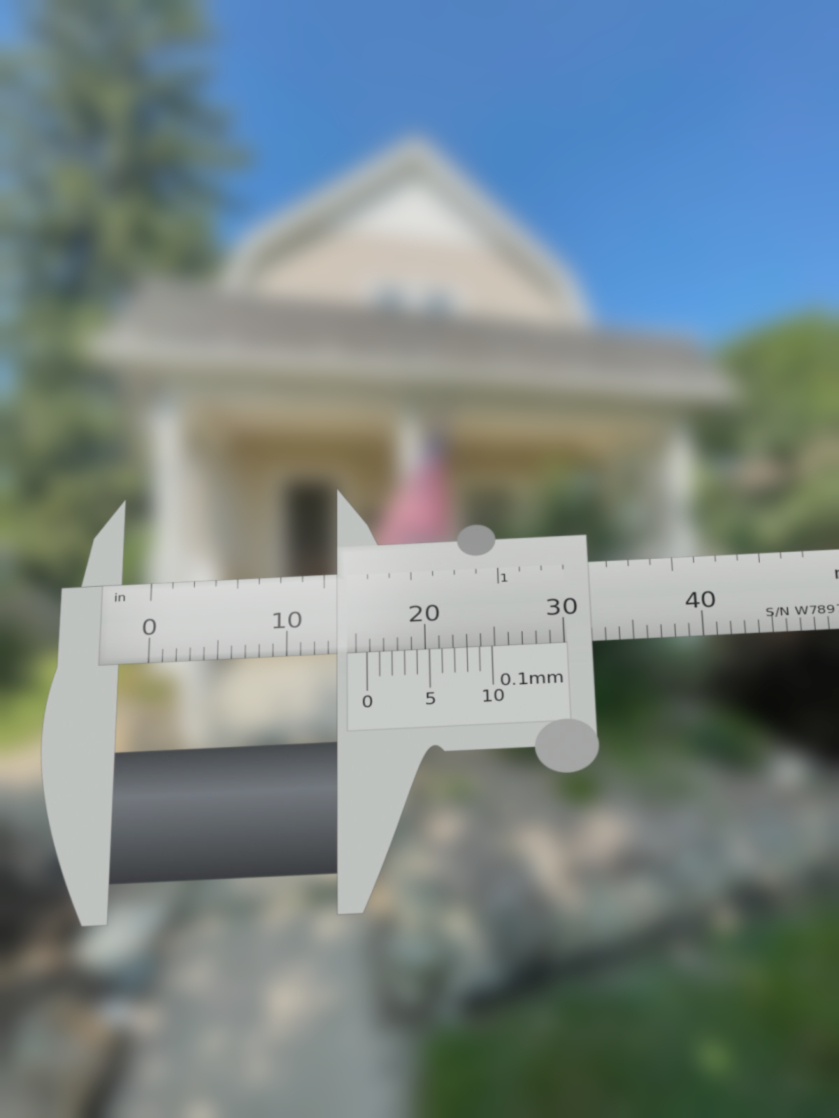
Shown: 15.8; mm
